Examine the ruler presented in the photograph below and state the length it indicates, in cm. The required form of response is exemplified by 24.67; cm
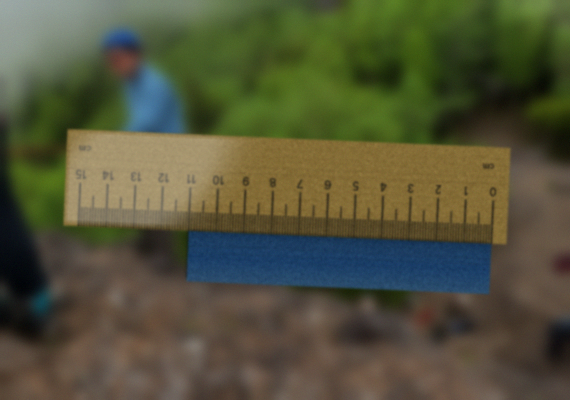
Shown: 11; cm
